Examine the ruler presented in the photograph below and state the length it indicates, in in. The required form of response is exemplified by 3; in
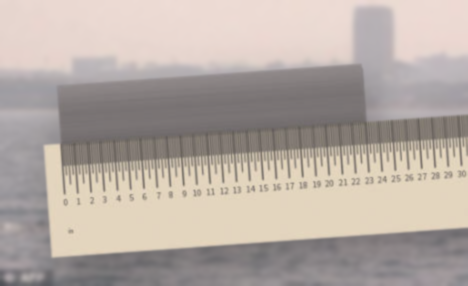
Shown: 23; in
